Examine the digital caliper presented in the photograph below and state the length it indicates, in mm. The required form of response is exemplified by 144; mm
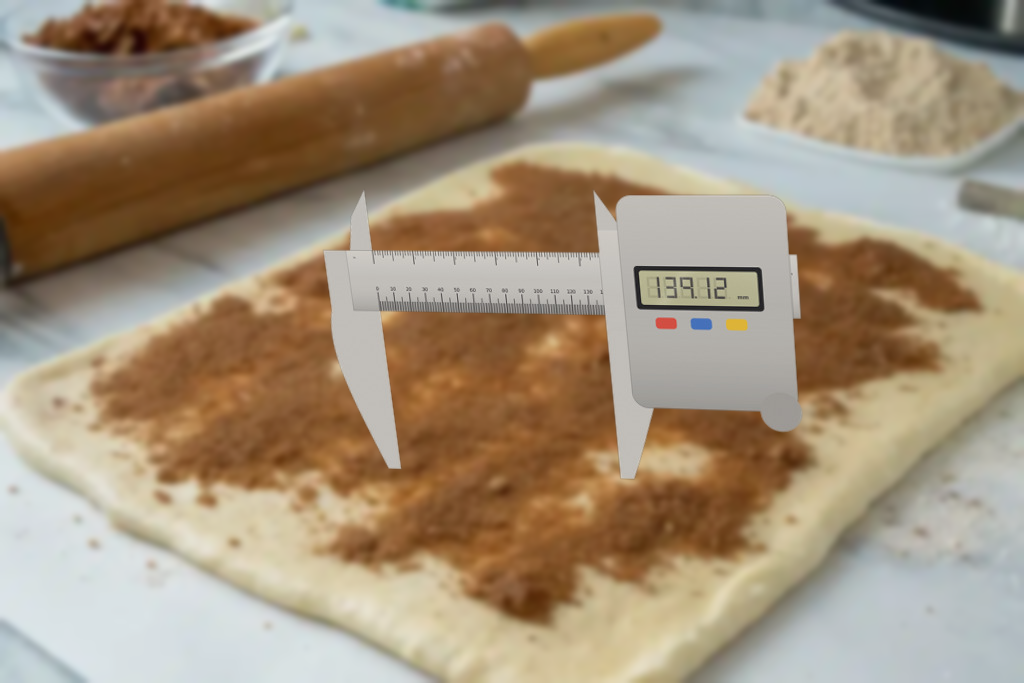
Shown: 139.12; mm
